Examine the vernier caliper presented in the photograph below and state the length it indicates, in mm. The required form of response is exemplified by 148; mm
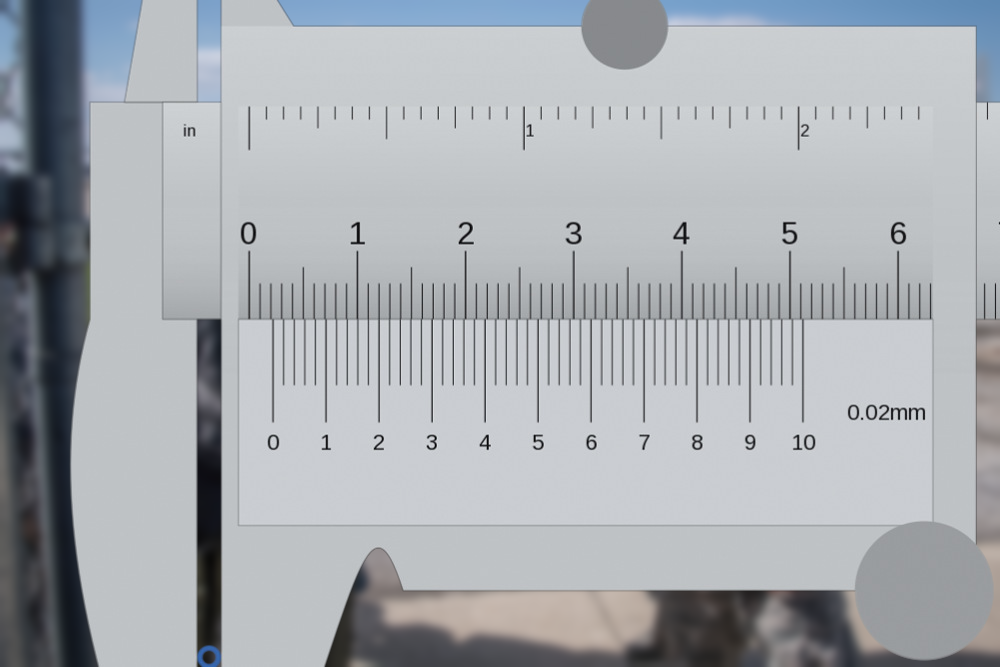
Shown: 2.2; mm
